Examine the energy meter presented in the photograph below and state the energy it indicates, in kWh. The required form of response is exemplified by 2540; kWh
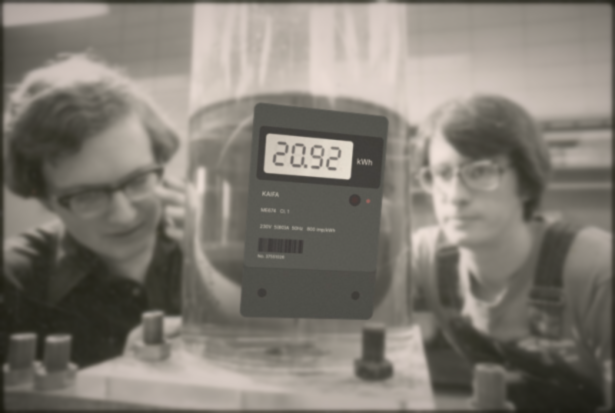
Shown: 20.92; kWh
